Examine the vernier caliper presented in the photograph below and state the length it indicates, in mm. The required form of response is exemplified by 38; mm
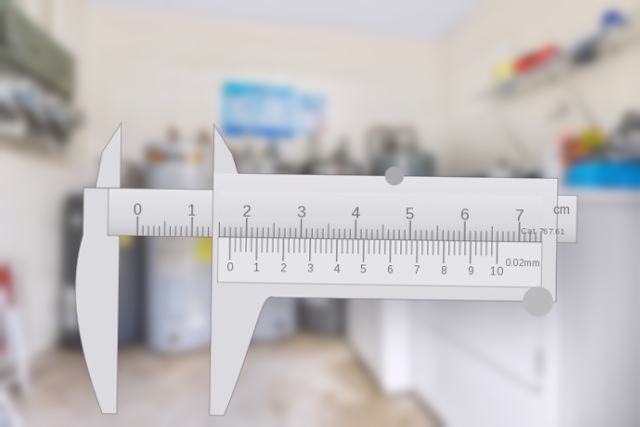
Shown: 17.0; mm
